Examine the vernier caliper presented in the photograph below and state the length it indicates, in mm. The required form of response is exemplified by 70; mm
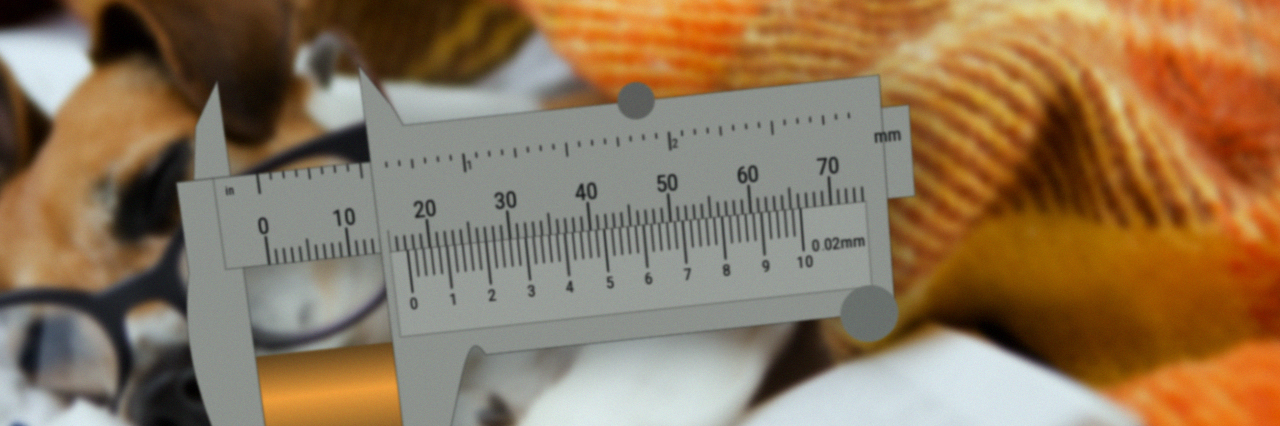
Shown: 17.2; mm
